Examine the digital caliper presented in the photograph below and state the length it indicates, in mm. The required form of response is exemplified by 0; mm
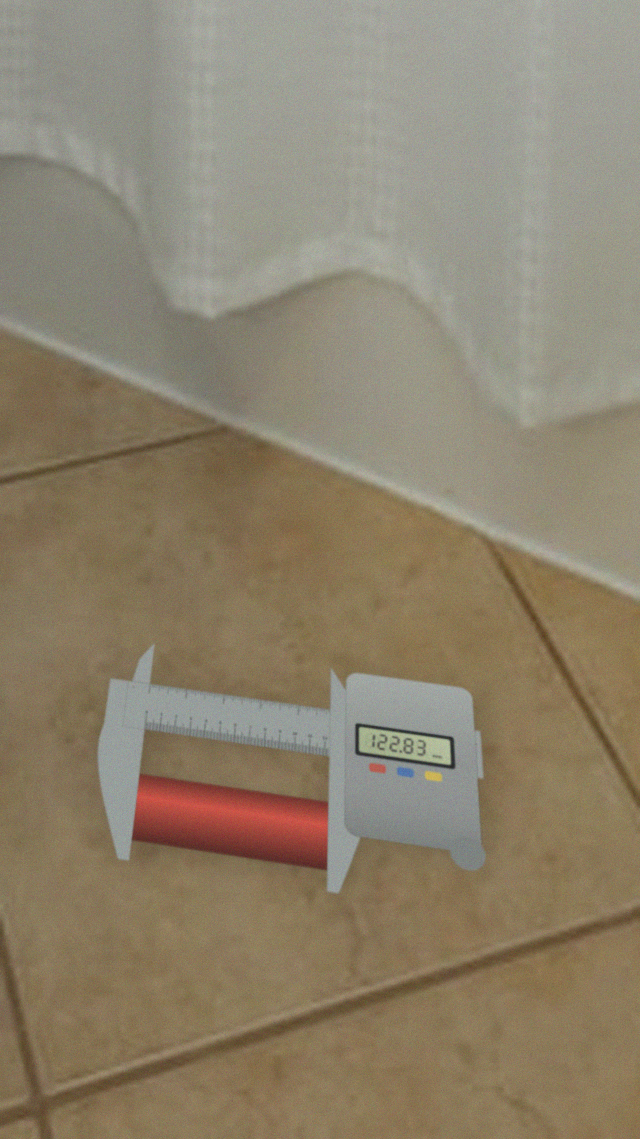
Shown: 122.83; mm
